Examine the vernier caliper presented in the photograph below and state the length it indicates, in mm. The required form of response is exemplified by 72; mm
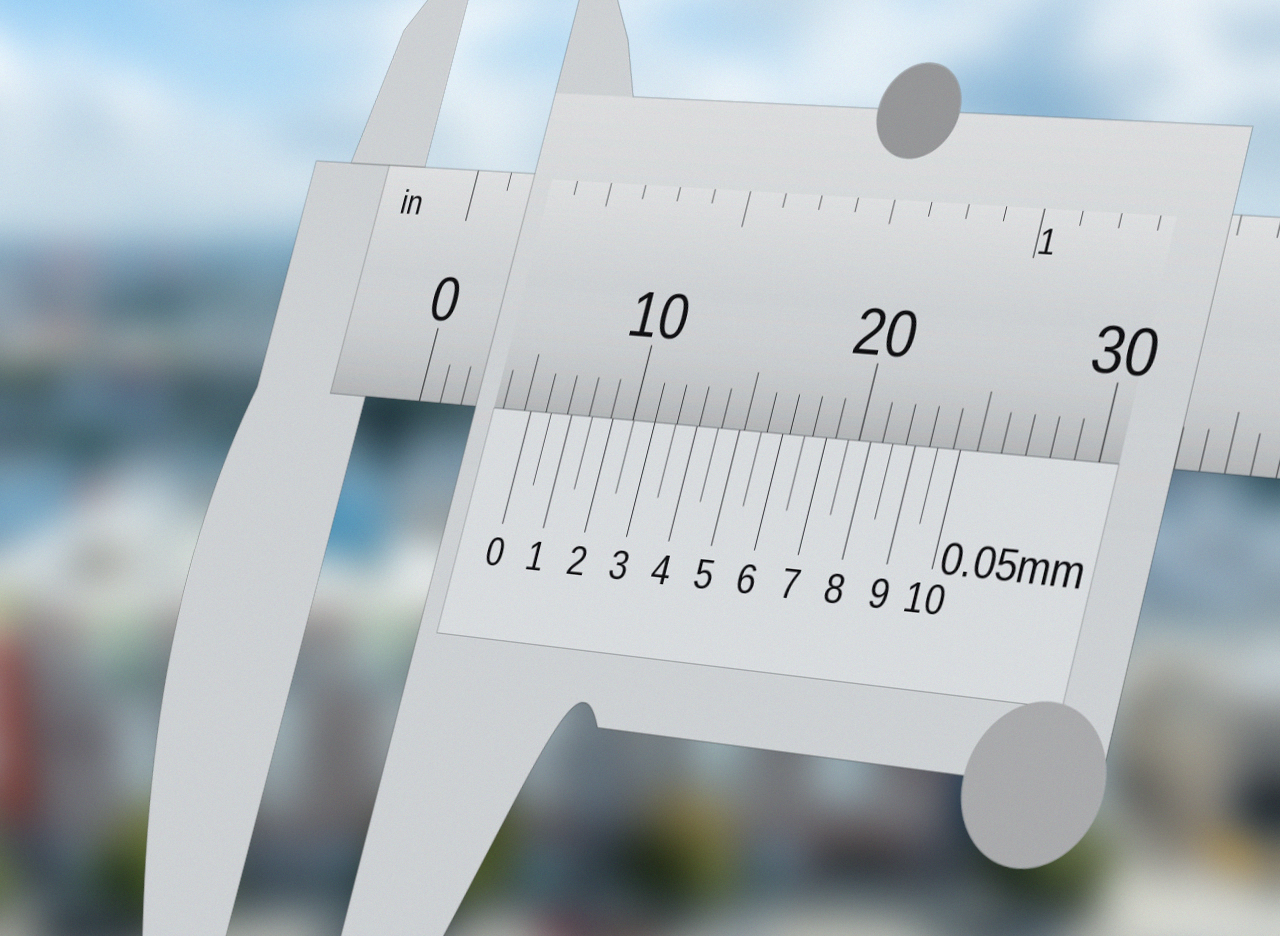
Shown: 5.3; mm
